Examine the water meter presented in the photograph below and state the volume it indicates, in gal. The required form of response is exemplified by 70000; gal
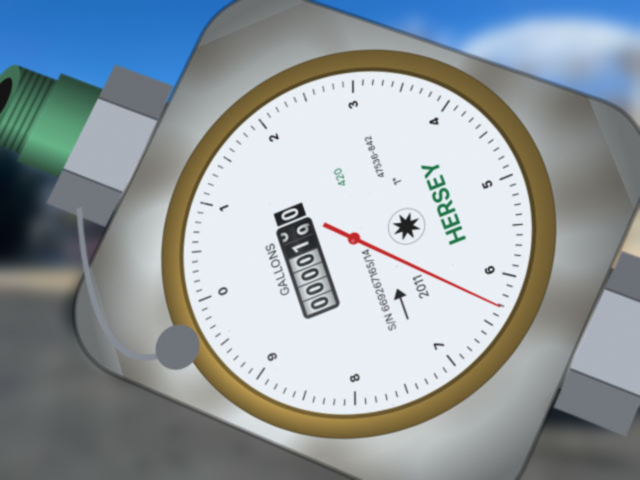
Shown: 186.3; gal
